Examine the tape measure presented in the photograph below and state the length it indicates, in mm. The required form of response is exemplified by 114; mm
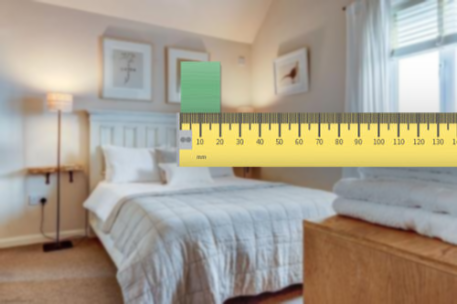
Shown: 20; mm
